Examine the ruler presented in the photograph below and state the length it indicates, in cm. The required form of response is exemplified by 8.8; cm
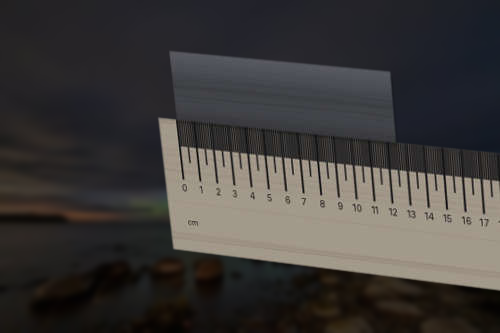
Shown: 12.5; cm
